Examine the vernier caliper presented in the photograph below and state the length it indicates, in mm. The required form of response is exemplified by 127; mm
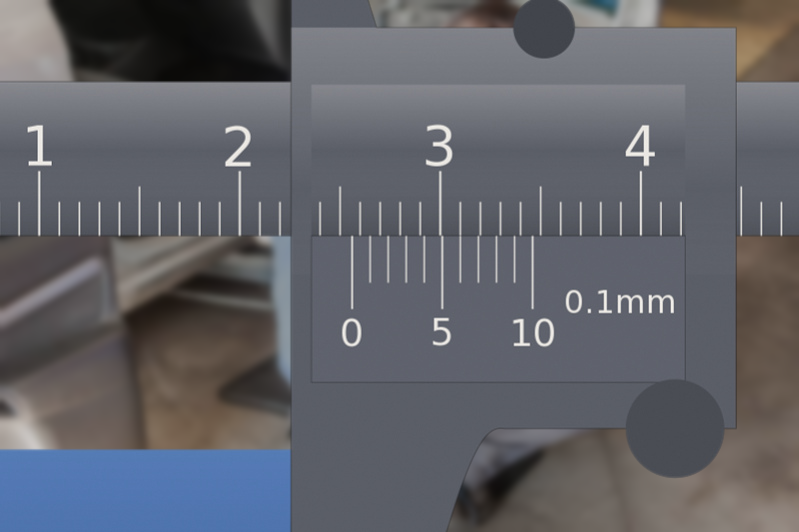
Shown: 25.6; mm
